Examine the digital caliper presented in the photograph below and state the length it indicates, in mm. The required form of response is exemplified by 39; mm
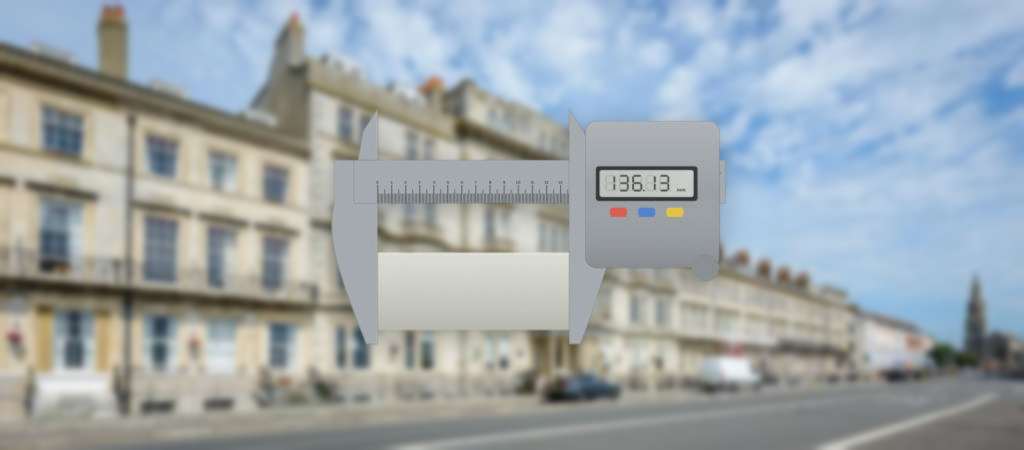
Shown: 136.13; mm
